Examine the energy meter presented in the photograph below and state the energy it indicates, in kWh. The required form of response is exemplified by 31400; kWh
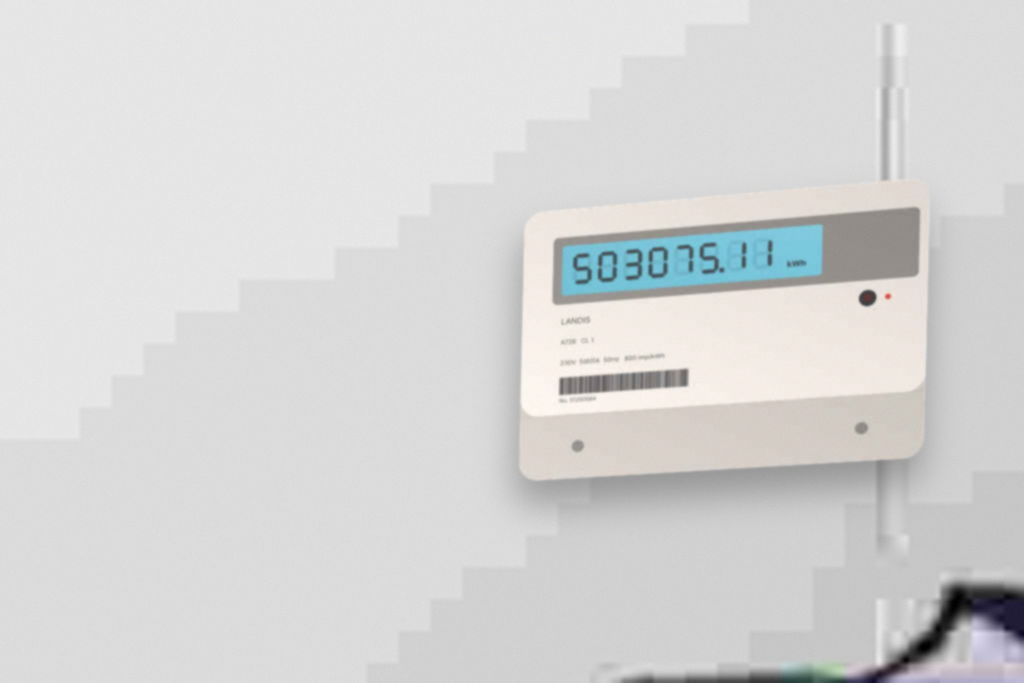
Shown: 503075.11; kWh
